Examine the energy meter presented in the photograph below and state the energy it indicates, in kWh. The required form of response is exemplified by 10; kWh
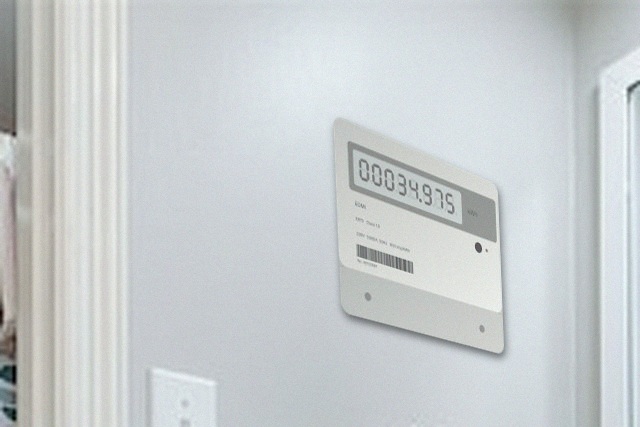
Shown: 34.975; kWh
